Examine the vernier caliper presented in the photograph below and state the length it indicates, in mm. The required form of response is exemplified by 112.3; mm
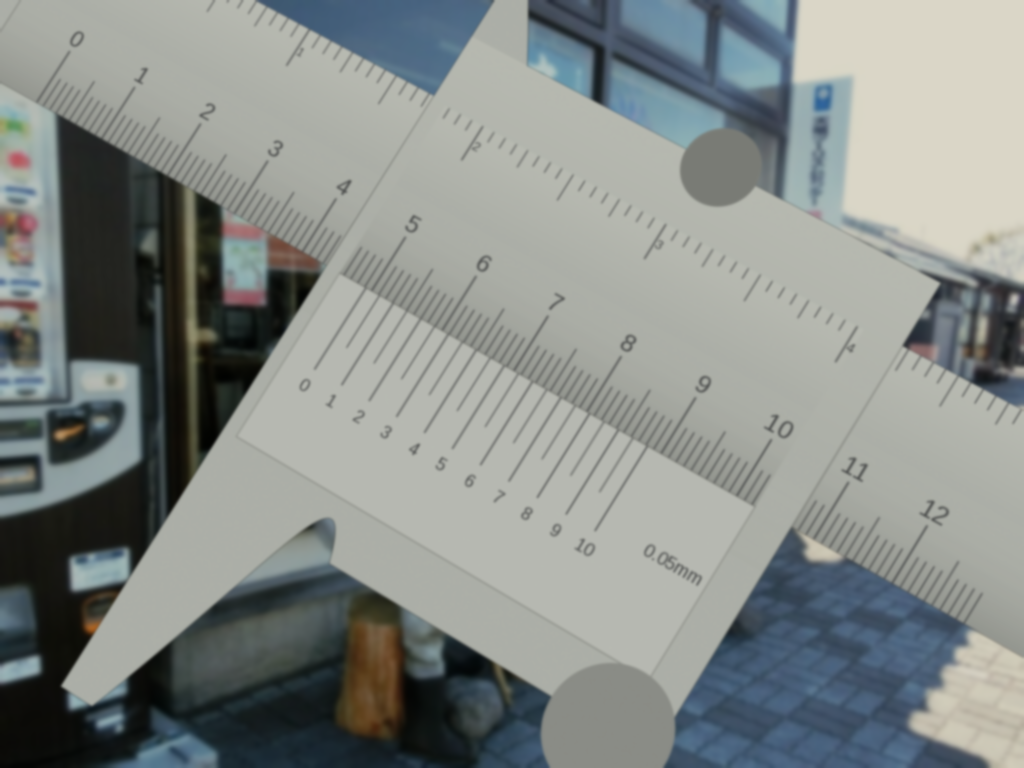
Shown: 49.2; mm
